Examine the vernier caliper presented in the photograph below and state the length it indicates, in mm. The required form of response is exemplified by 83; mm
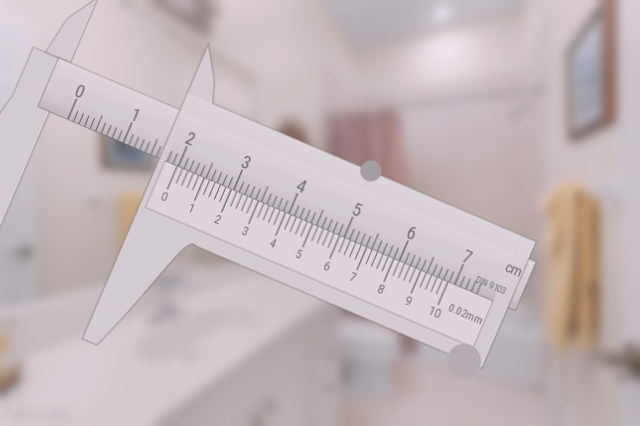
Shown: 19.8; mm
